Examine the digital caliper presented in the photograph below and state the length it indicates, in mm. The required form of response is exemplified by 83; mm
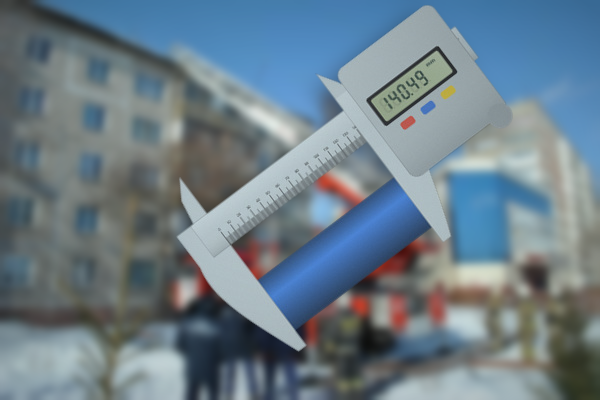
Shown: 140.49; mm
